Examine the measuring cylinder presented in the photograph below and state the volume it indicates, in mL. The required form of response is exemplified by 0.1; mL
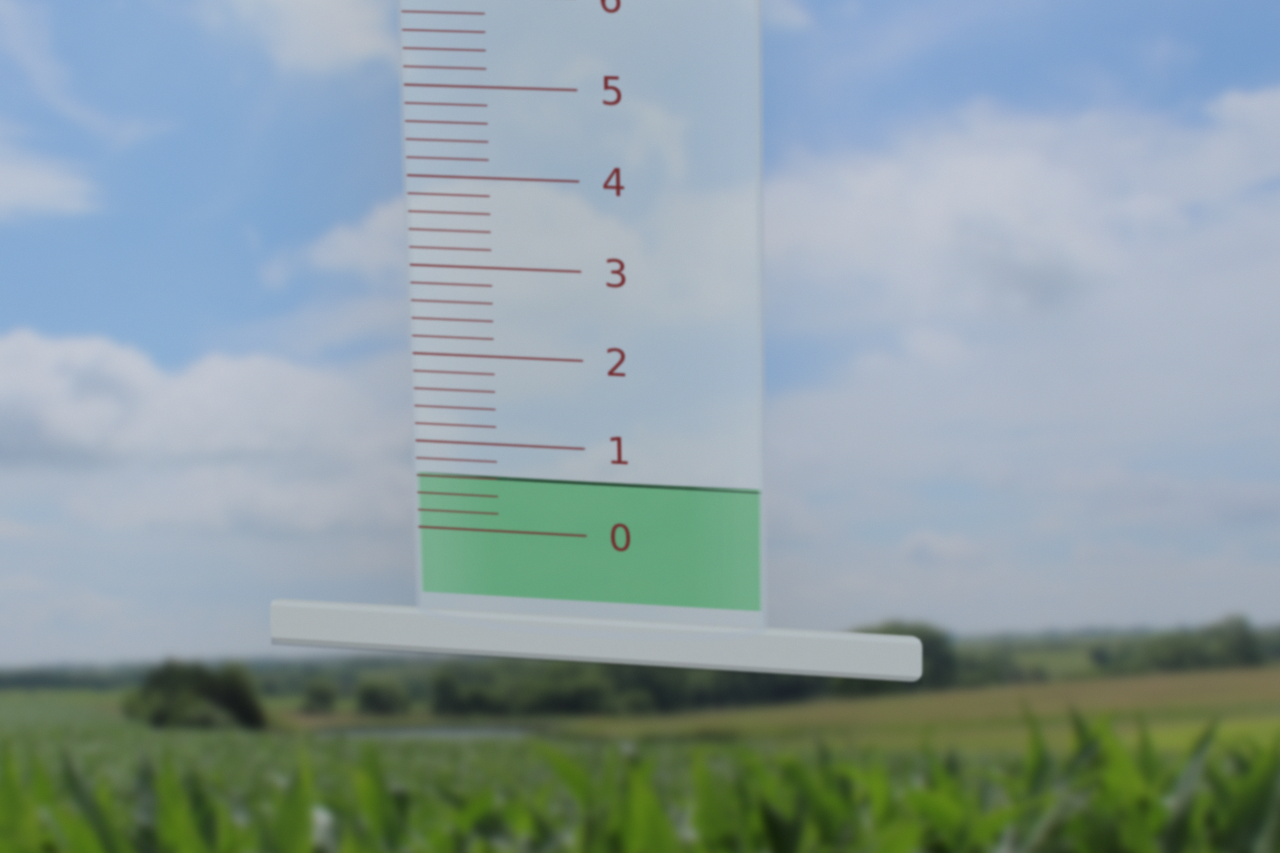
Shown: 0.6; mL
